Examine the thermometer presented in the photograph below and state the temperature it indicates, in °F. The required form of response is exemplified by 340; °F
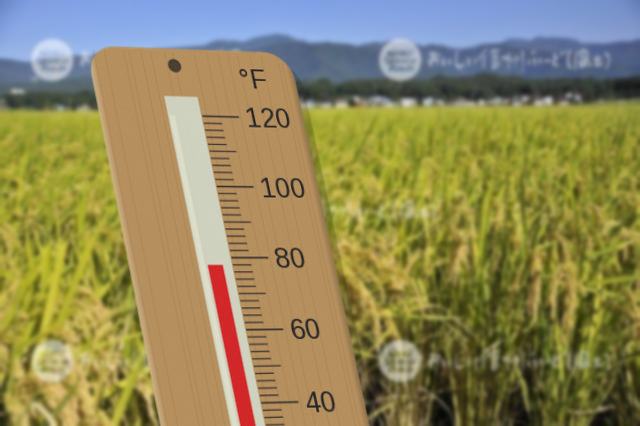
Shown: 78; °F
